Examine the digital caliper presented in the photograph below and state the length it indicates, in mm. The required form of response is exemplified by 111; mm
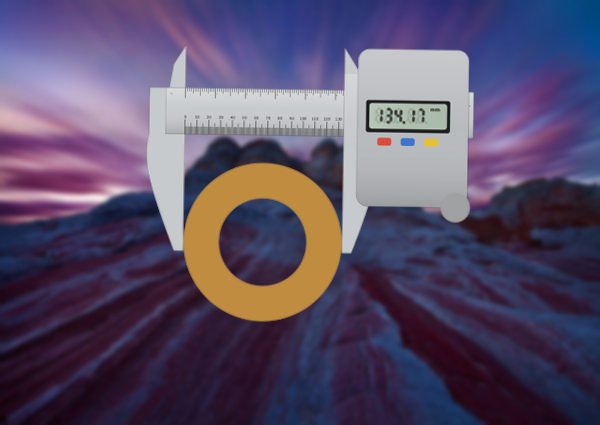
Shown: 134.17; mm
